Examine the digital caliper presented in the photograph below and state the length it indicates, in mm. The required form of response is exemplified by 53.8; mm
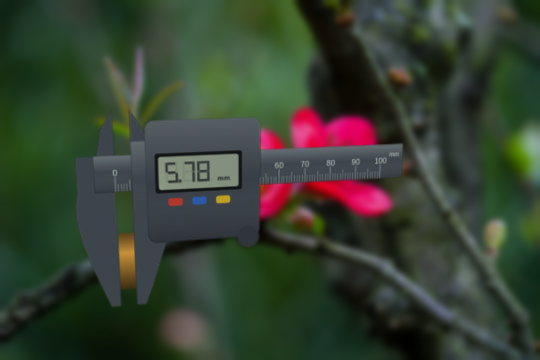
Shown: 5.78; mm
